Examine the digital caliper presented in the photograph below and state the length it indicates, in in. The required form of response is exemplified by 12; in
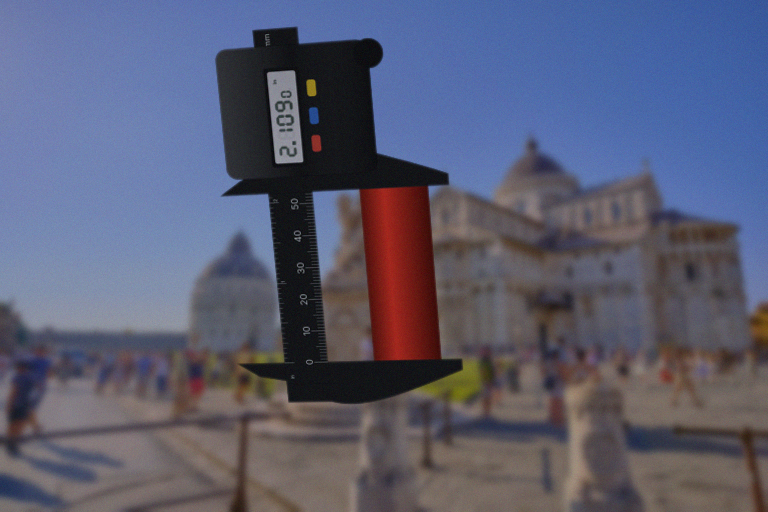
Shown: 2.1090; in
